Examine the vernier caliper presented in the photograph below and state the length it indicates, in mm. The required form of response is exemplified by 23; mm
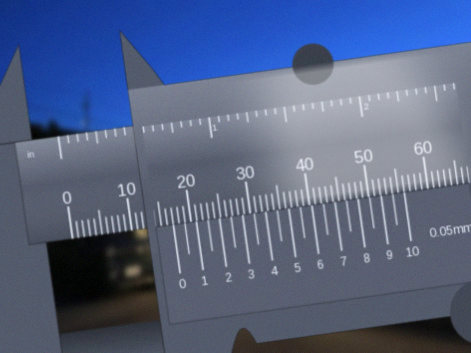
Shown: 17.0; mm
